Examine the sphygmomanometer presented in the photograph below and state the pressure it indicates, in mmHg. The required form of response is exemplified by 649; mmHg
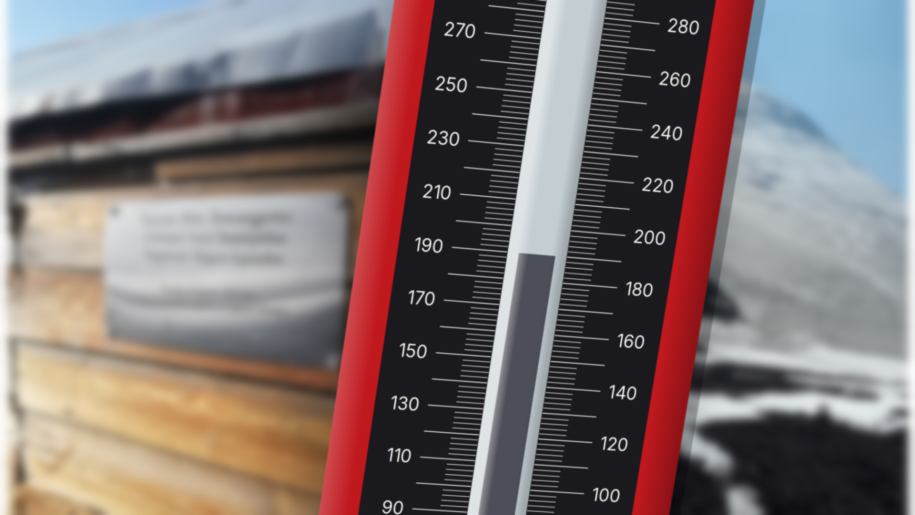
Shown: 190; mmHg
